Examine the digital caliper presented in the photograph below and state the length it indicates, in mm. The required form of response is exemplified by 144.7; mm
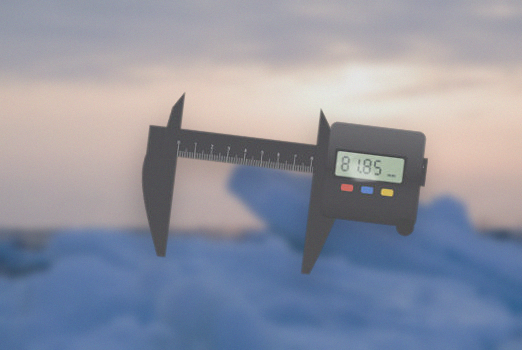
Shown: 81.85; mm
